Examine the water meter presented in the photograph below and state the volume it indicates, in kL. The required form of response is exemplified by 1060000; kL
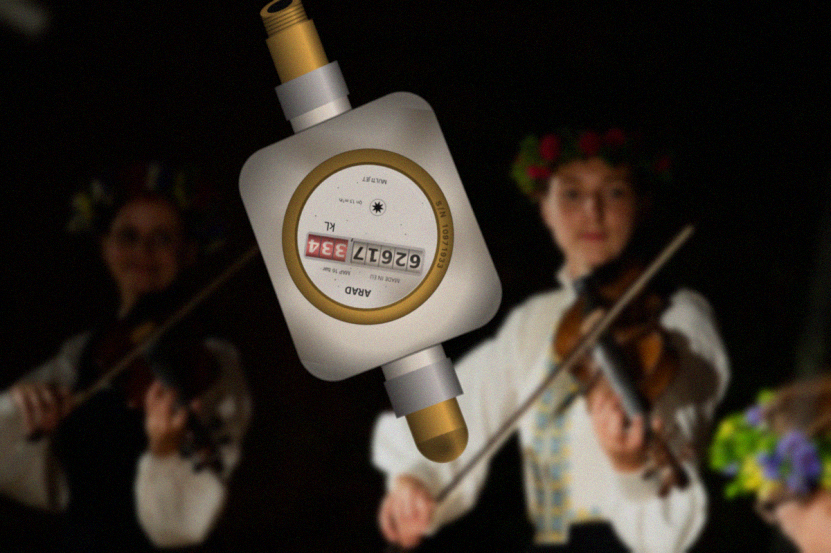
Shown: 62617.334; kL
